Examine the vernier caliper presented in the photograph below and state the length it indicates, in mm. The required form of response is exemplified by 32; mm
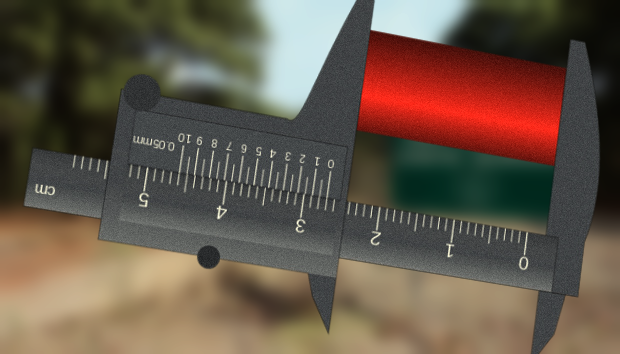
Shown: 27.0; mm
